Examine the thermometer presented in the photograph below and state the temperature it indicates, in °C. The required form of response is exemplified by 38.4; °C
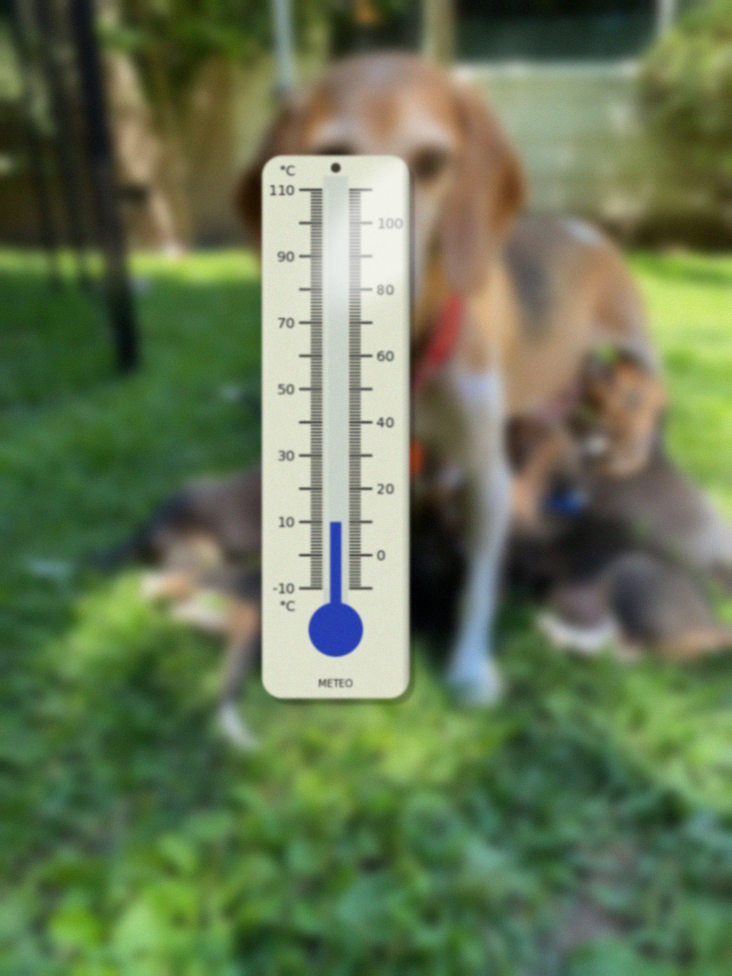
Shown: 10; °C
